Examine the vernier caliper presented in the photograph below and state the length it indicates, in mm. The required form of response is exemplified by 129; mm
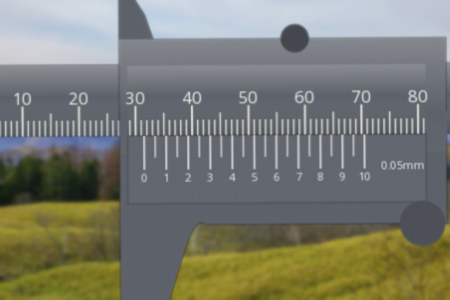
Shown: 31.5; mm
